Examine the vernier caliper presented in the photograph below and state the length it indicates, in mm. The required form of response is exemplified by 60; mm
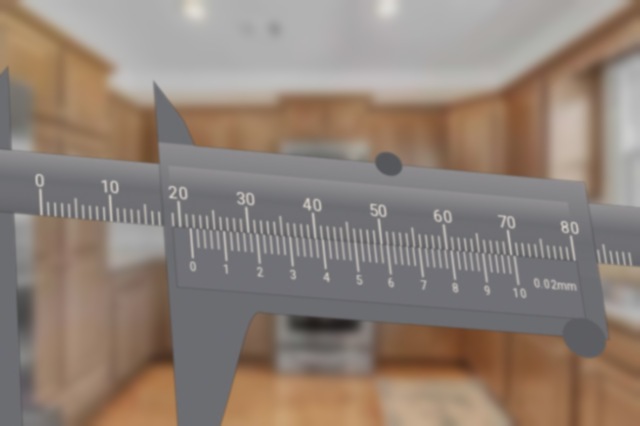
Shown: 21.5; mm
